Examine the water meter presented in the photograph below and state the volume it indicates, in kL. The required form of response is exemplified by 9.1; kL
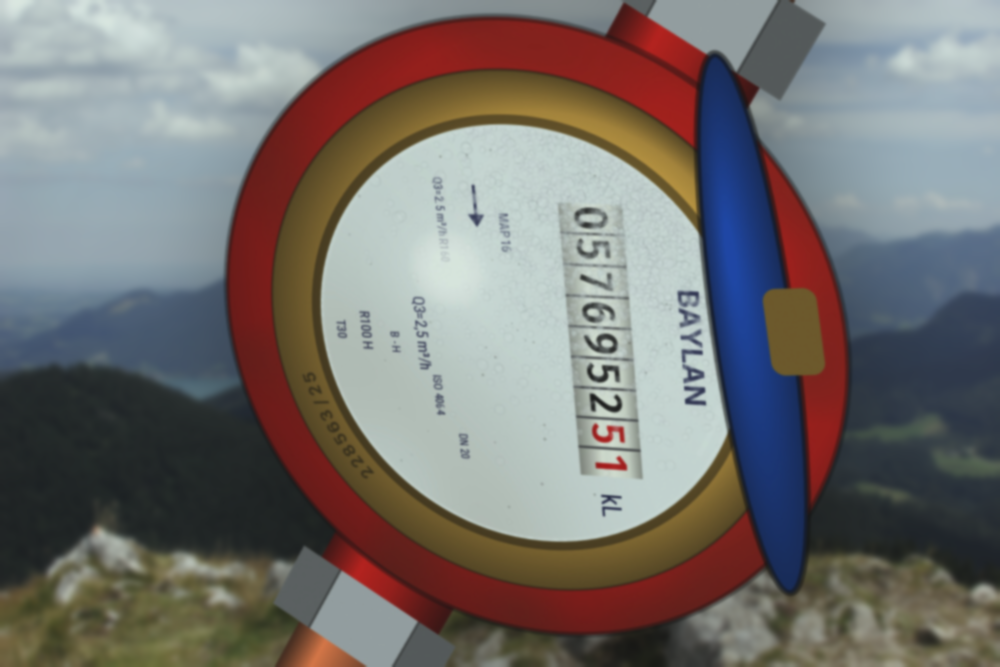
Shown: 576952.51; kL
